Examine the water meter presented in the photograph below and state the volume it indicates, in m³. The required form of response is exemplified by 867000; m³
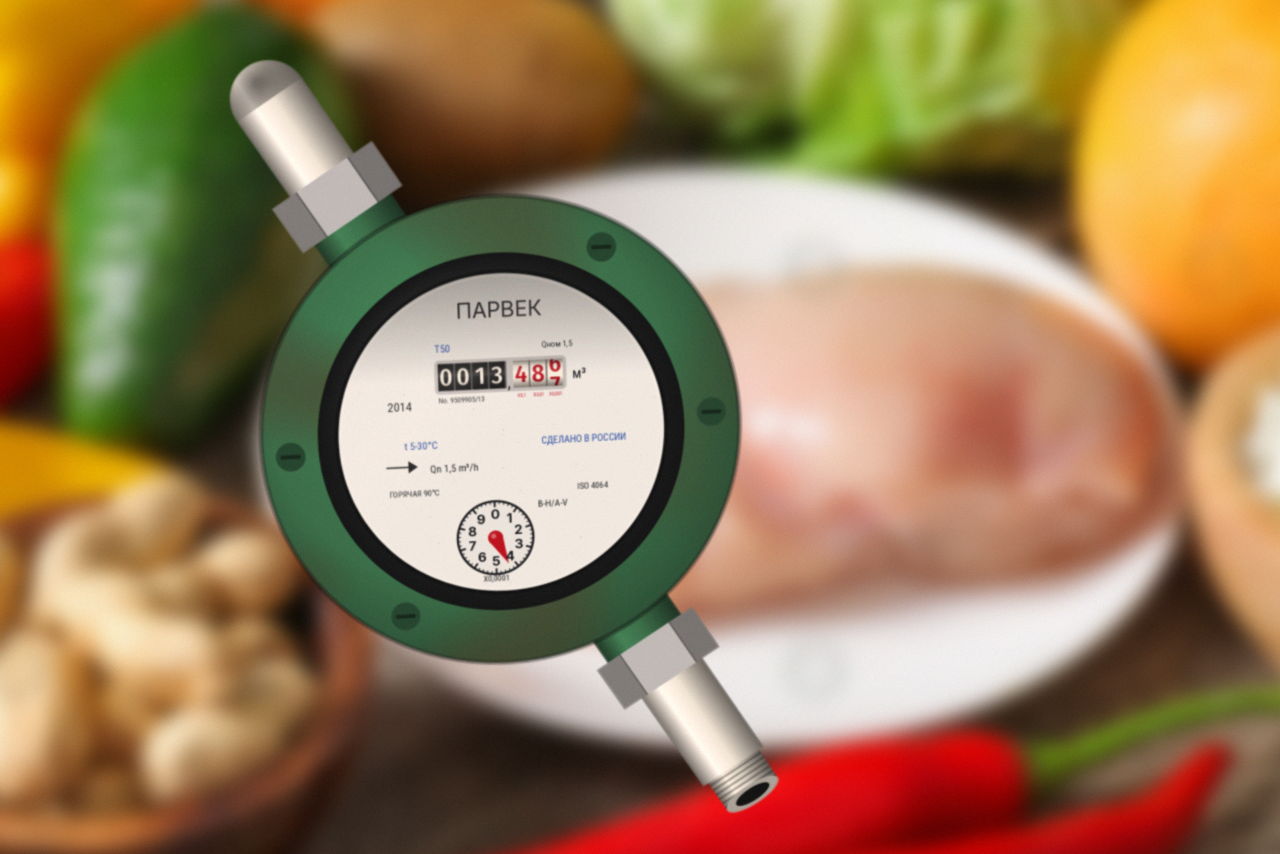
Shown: 13.4864; m³
